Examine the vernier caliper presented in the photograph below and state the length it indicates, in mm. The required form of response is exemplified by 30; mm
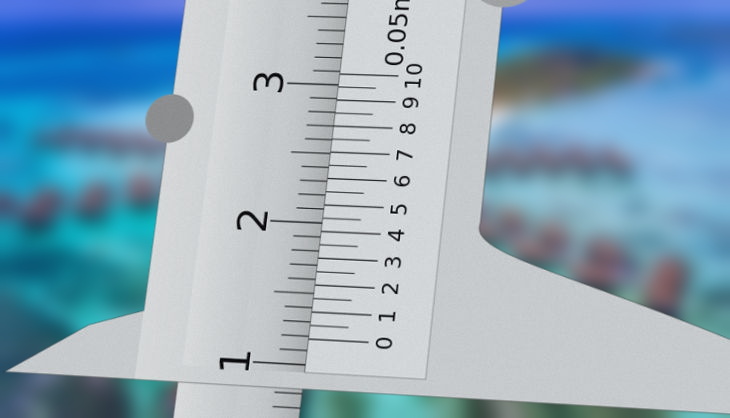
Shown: 11.8; mm
